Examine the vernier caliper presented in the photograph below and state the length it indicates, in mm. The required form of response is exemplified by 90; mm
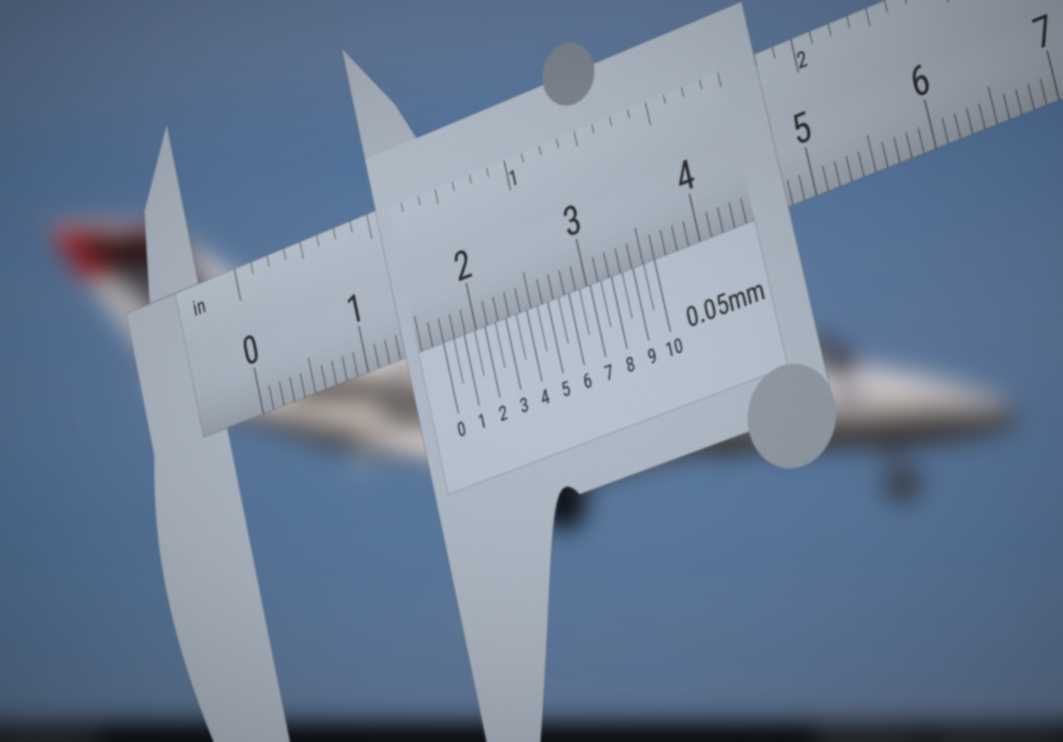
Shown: 17.0; mm
